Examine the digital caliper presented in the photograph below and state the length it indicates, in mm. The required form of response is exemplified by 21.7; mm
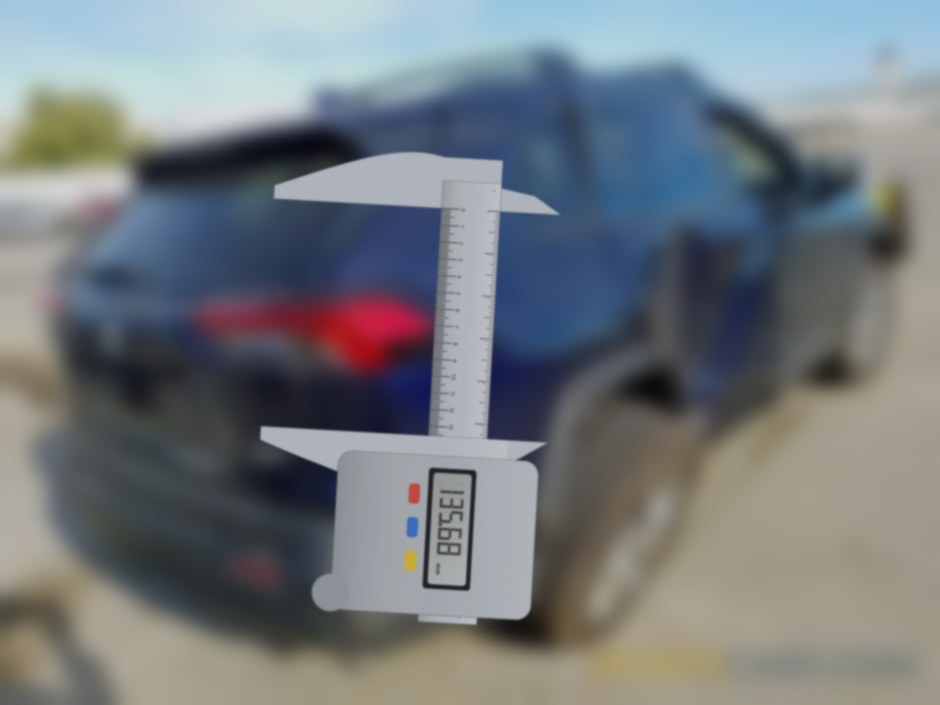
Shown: 135.68; mm
